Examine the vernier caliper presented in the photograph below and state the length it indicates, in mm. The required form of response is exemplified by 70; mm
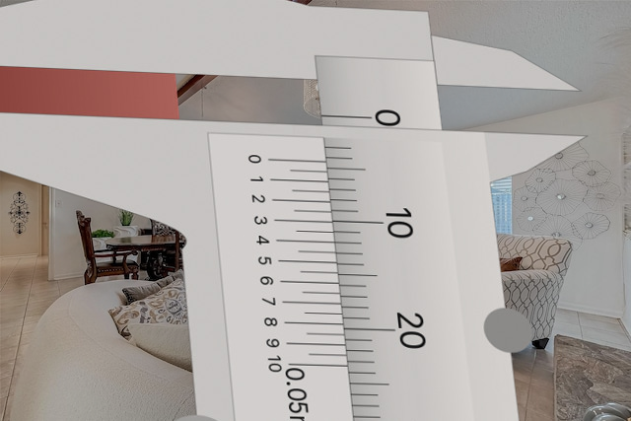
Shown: 4.4; mm
